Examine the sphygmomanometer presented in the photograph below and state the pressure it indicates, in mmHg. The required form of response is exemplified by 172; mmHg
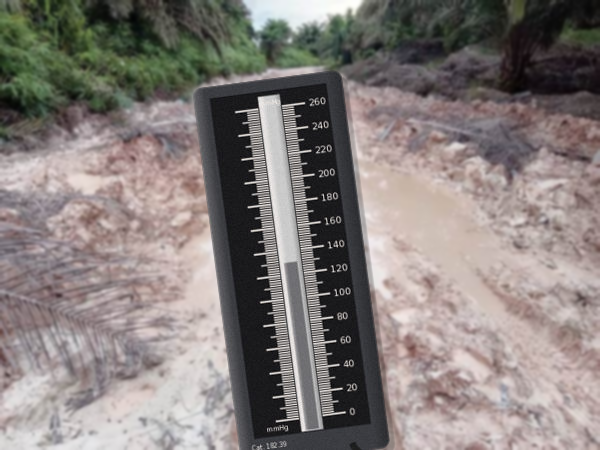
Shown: 130; mmHg
